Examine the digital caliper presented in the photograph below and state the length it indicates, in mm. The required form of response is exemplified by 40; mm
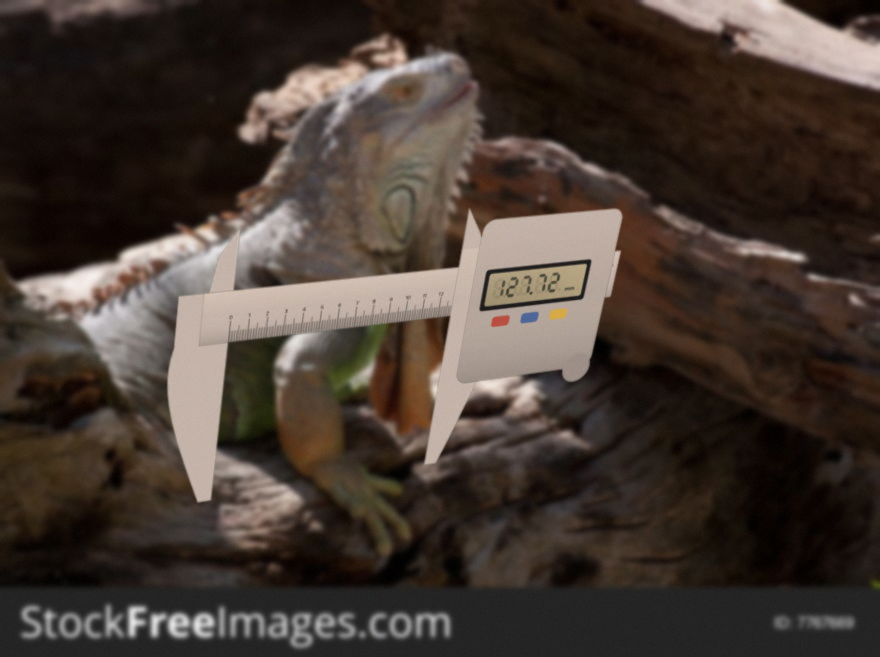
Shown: 127.72; mm
